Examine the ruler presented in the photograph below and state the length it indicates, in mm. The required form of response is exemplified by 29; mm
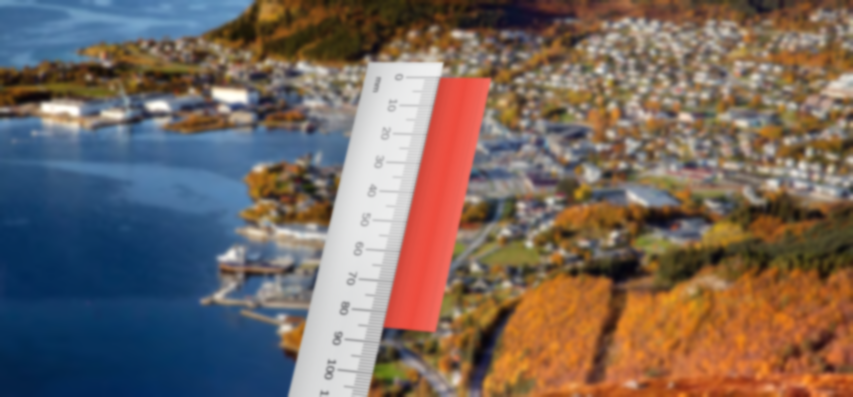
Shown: 85; mm
